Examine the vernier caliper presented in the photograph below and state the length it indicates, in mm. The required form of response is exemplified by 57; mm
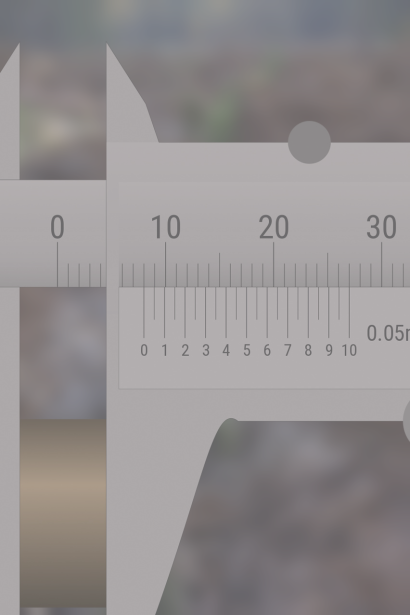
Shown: 8.0; mm
